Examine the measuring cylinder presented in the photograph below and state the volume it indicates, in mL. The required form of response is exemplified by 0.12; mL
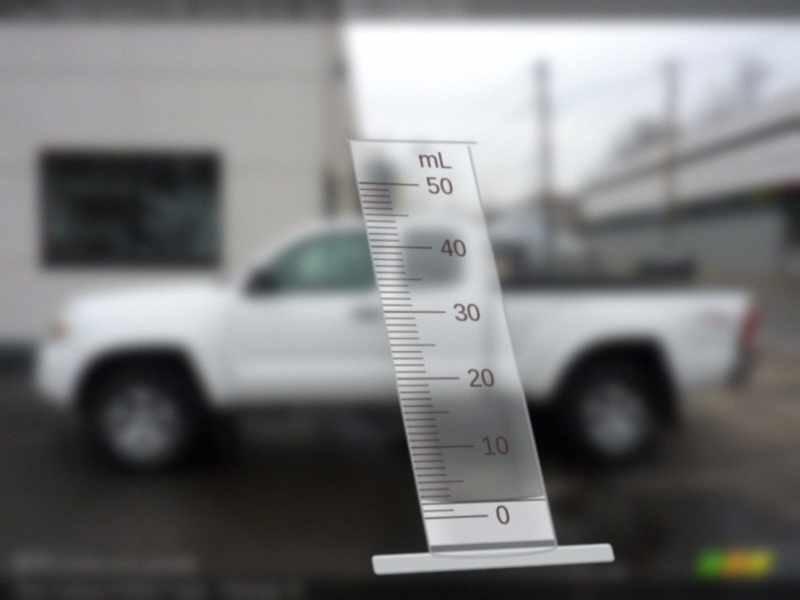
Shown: 2; mL
